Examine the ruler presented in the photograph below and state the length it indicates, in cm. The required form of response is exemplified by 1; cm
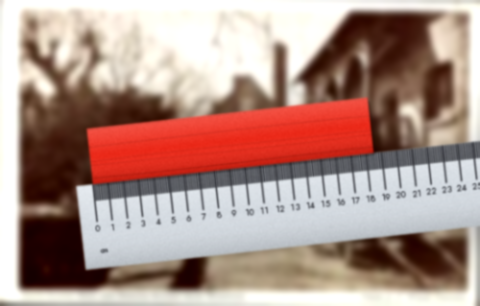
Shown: 18.5; cm
